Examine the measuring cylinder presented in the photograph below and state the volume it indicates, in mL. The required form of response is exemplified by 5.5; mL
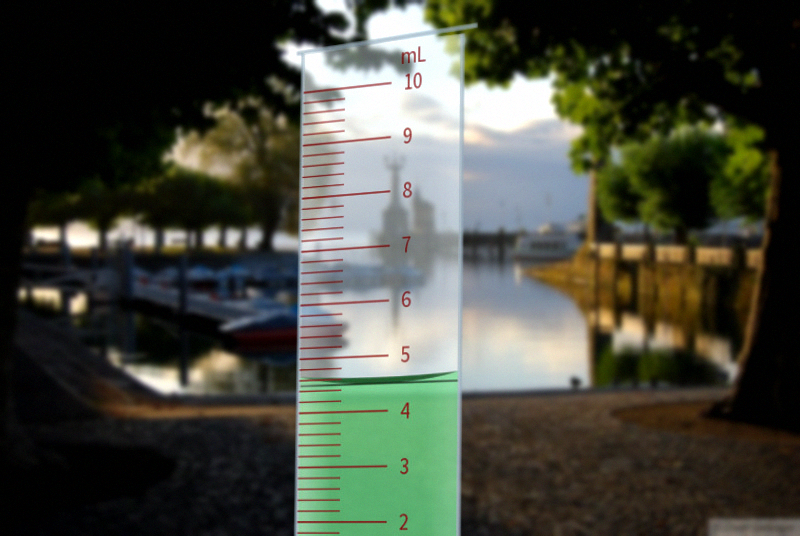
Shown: 4.5; mL
